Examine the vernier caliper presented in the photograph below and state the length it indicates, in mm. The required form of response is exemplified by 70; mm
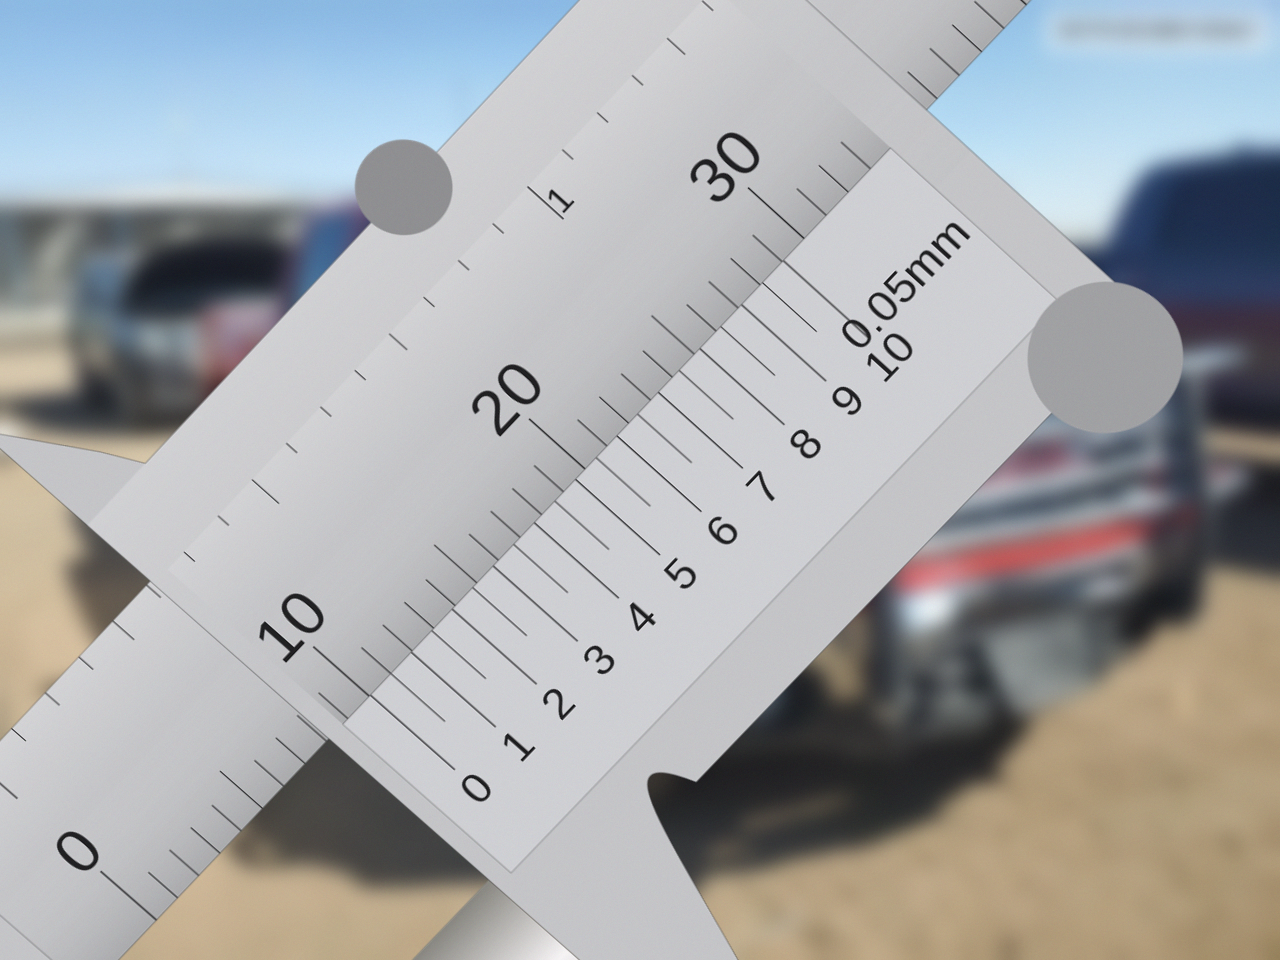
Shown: 10.05; mm
